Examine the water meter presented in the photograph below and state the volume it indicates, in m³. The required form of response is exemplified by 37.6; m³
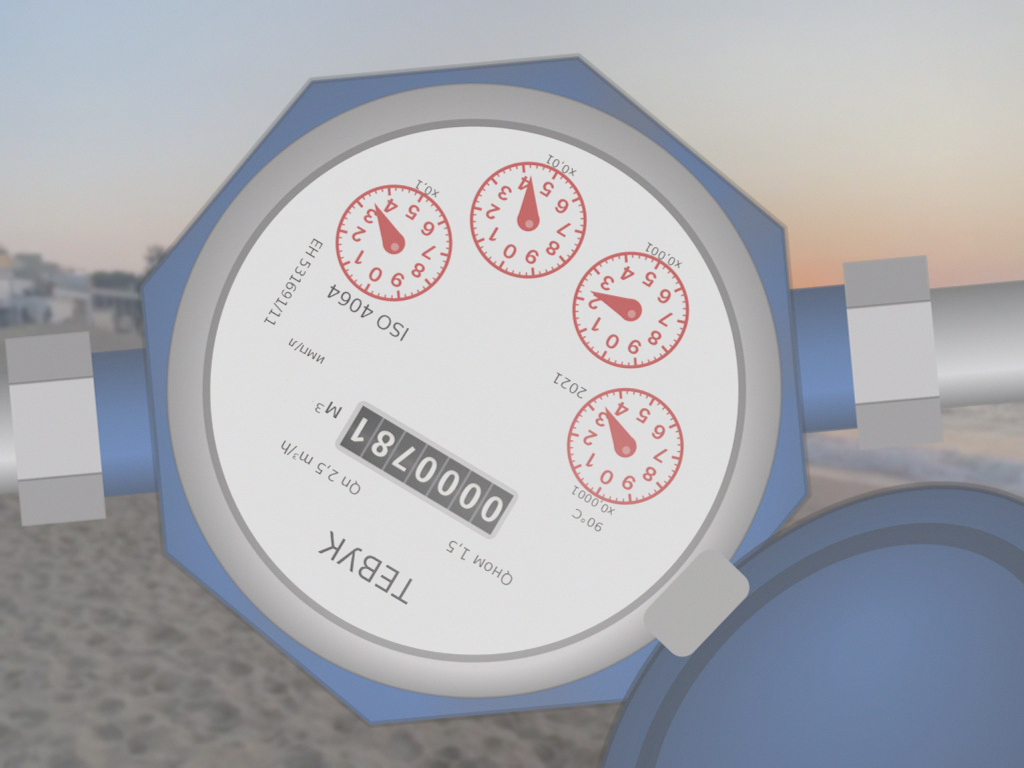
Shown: 781.3423; m³
